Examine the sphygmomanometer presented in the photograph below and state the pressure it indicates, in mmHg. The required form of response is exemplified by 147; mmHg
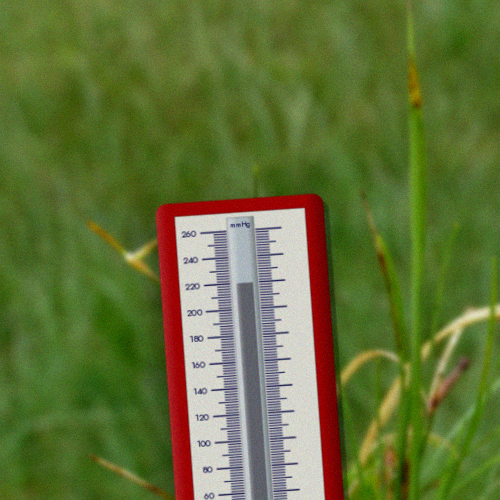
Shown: 220; mmHg
